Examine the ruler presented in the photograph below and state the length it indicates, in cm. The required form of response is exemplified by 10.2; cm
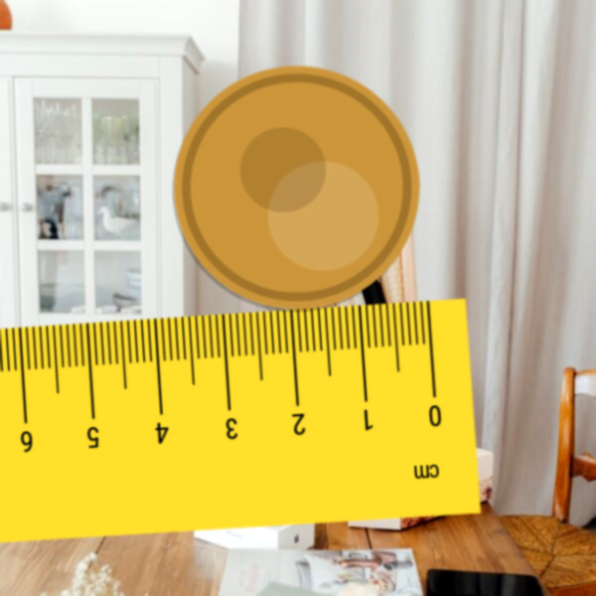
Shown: 3.6; cm
